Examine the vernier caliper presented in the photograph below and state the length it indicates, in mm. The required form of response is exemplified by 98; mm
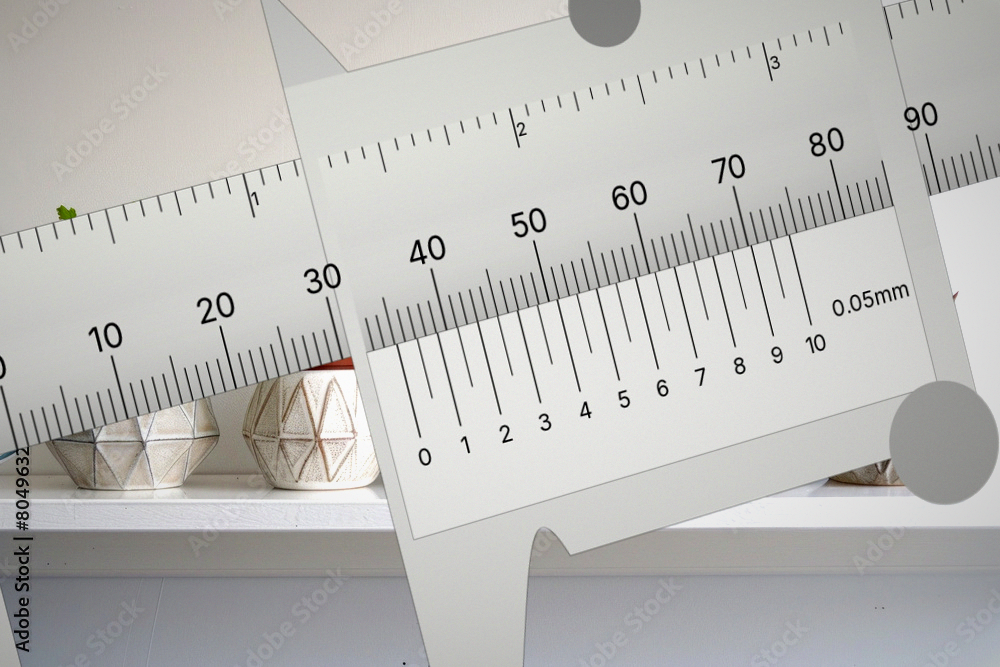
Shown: 35.2; mm
